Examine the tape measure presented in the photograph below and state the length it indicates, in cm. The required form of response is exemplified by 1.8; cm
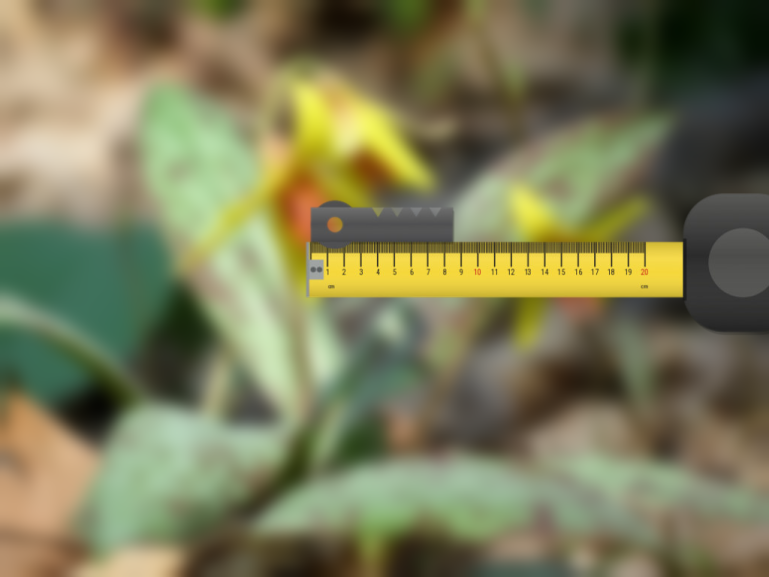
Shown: 8.5; cm
